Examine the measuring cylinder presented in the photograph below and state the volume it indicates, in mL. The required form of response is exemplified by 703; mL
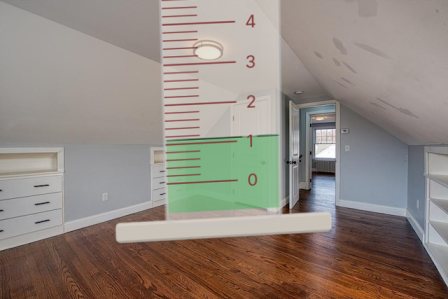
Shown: 1.1; mL
